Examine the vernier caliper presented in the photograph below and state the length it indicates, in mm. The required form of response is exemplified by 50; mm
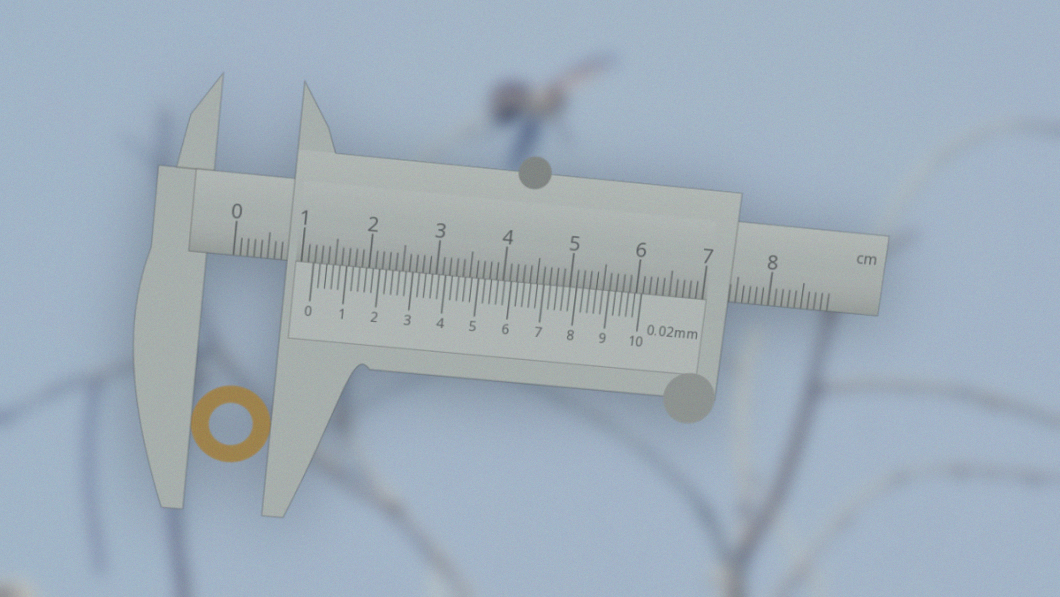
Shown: 11.8; mm
